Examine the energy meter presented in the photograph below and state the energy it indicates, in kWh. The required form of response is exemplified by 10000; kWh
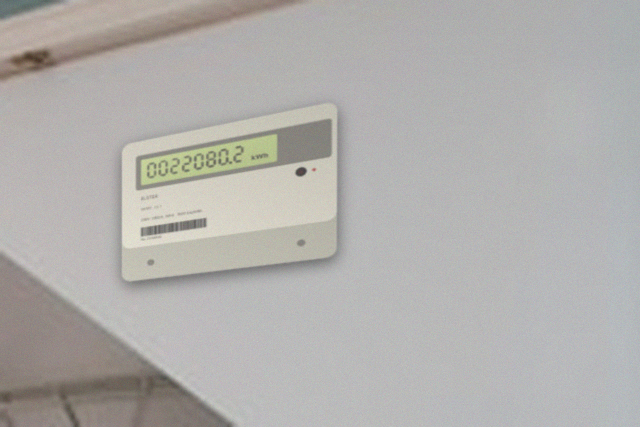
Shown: 22080.2; kWh
